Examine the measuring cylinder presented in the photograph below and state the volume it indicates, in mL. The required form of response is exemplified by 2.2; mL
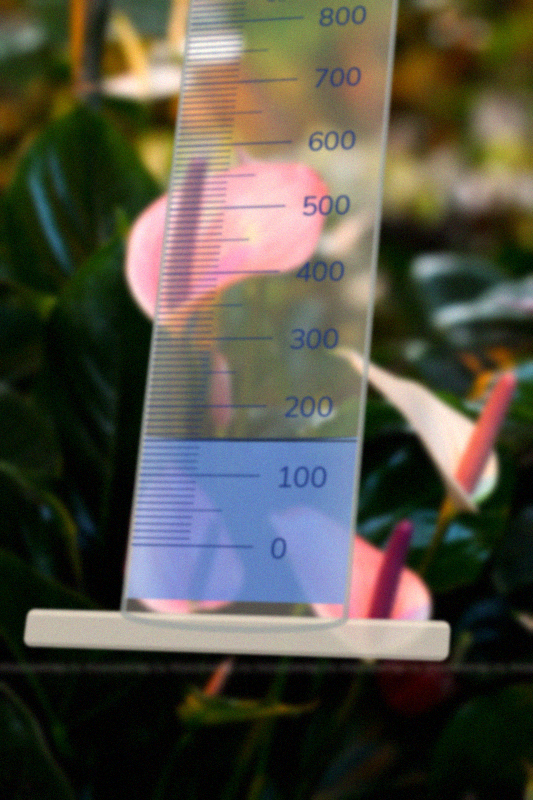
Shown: 150; mL
